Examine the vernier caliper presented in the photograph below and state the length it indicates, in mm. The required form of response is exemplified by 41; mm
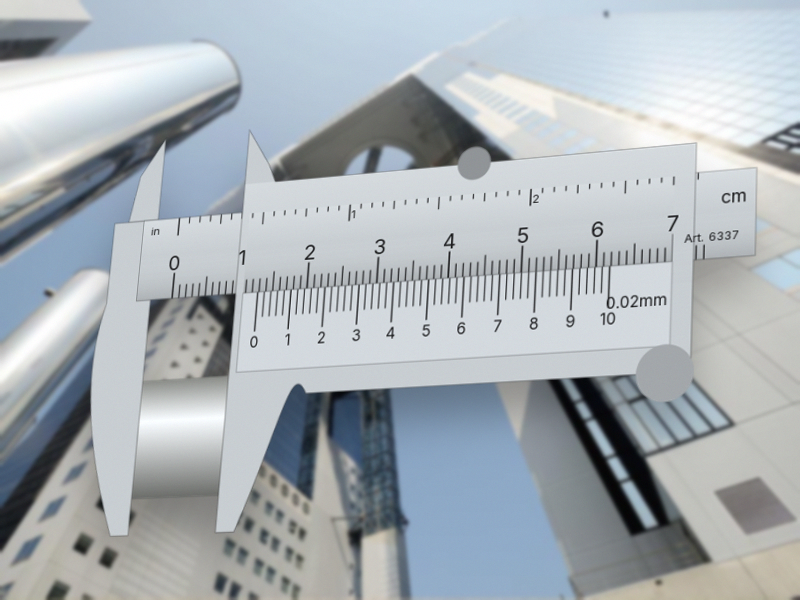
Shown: 12.8; mm
